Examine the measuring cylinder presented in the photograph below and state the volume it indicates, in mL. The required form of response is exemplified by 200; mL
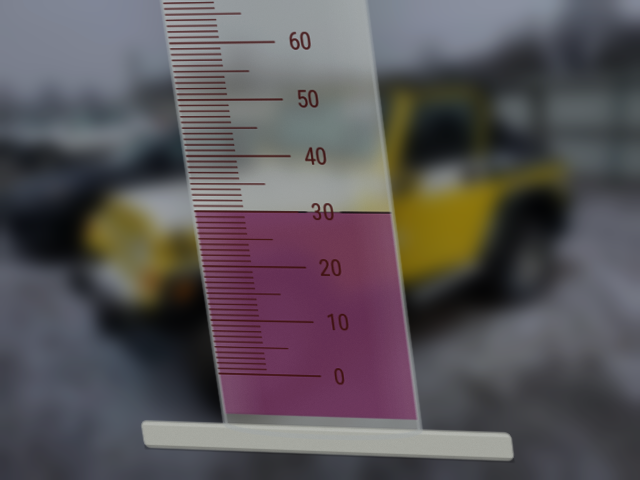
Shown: 30; mL
